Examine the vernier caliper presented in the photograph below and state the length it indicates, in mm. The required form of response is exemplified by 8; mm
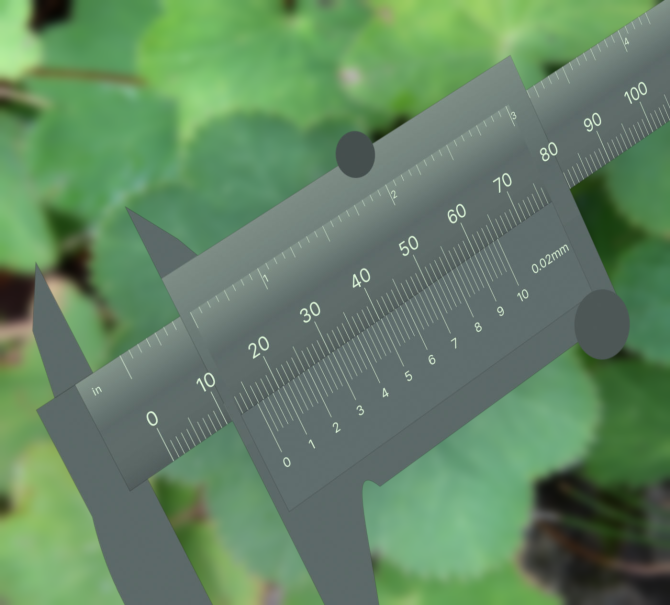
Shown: 15.8; mm
